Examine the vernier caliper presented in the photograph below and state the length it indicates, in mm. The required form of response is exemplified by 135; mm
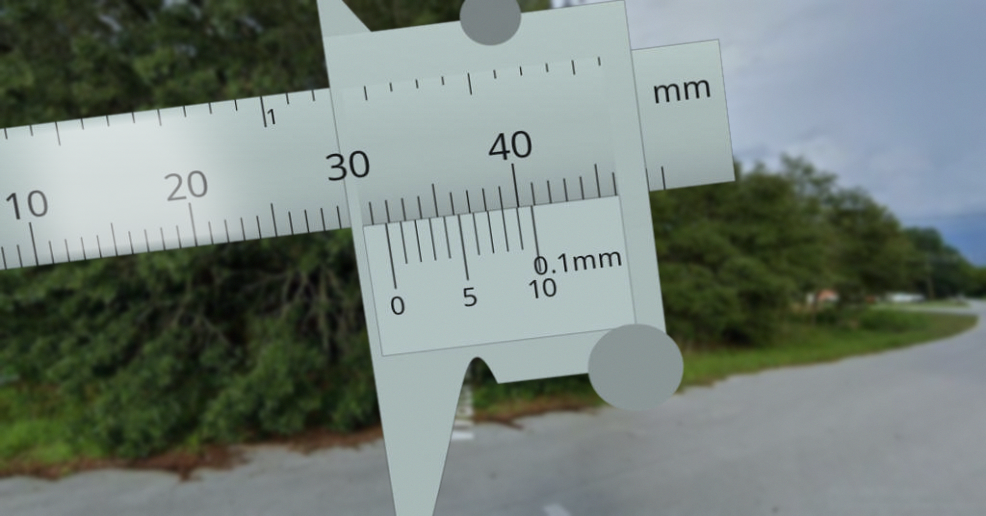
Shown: 31.8; mm
